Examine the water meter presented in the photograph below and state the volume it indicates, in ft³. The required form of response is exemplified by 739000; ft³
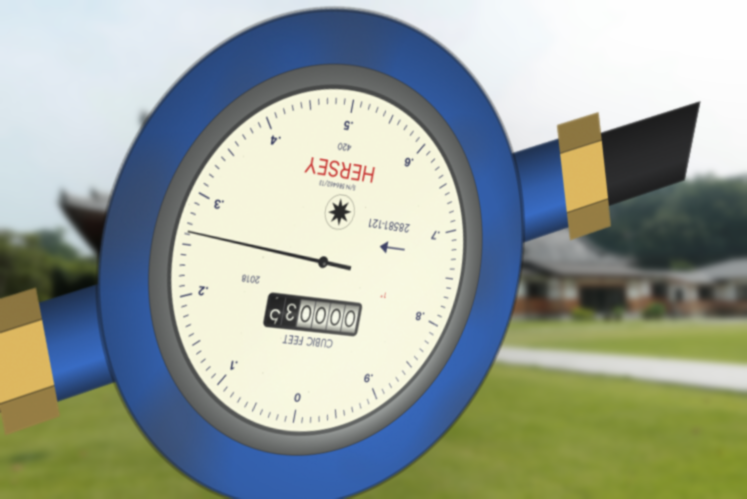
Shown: 35.26; ft³
